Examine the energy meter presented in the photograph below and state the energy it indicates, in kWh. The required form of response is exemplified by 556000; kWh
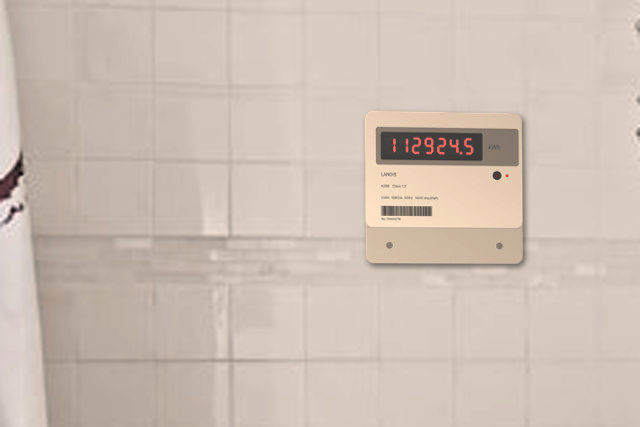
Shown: 112924.5; kWh
